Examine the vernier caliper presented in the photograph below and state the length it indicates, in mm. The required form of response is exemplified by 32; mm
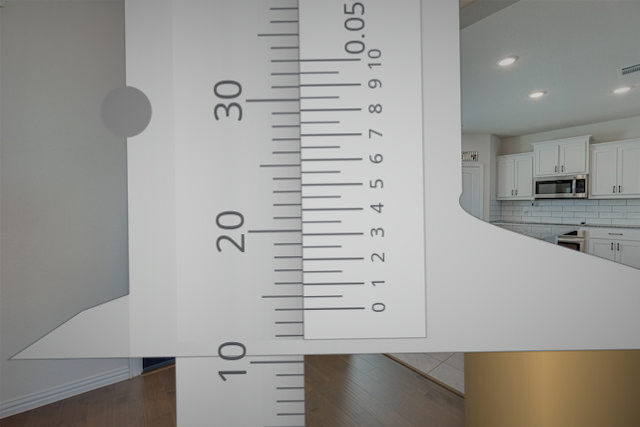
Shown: 14.0; mm
